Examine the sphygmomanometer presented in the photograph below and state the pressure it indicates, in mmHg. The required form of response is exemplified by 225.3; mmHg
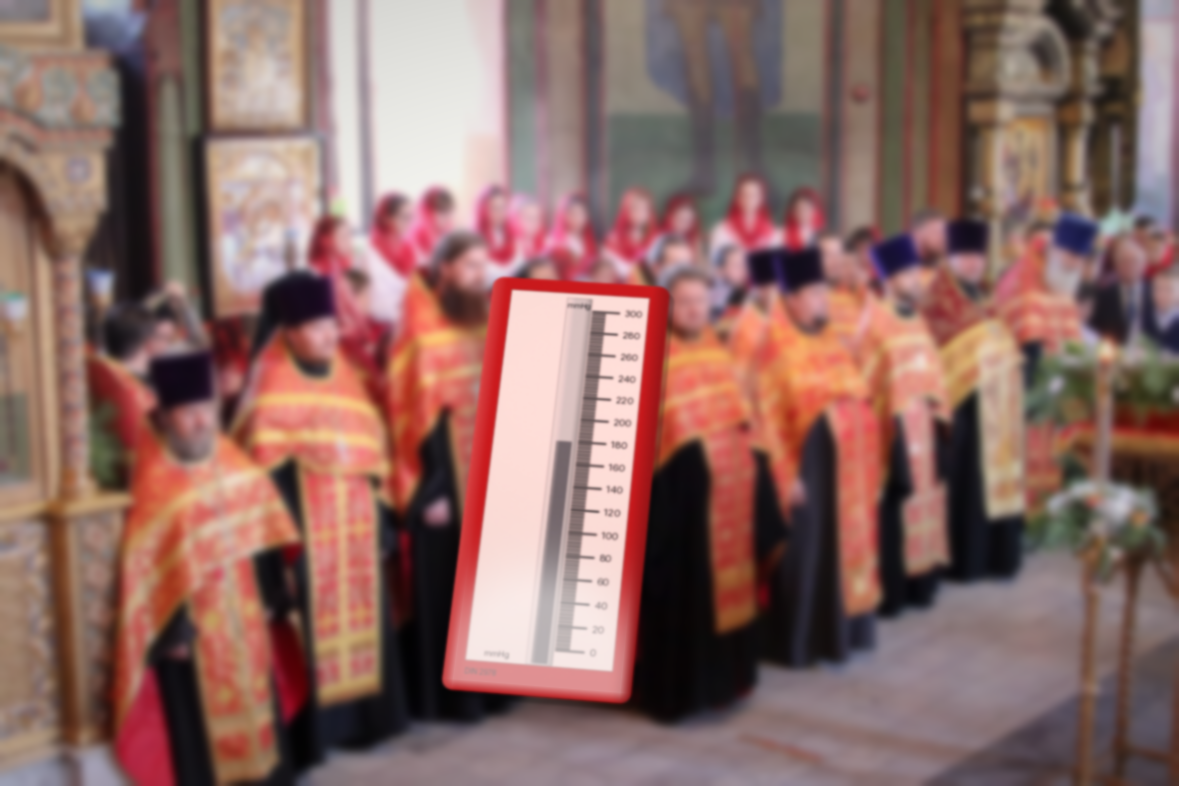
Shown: 180; mmHg
